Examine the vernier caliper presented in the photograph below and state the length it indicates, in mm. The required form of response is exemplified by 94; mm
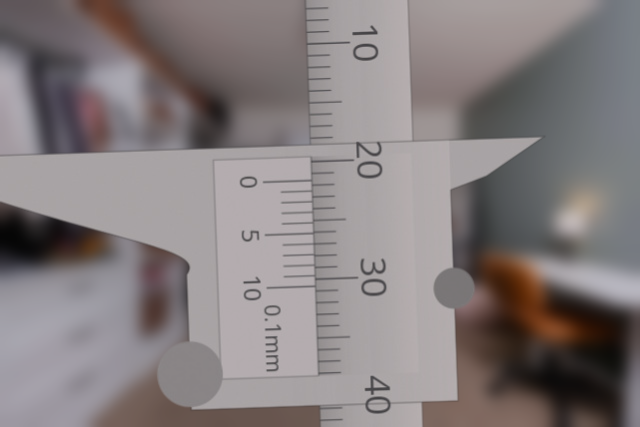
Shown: 21.6; mm
